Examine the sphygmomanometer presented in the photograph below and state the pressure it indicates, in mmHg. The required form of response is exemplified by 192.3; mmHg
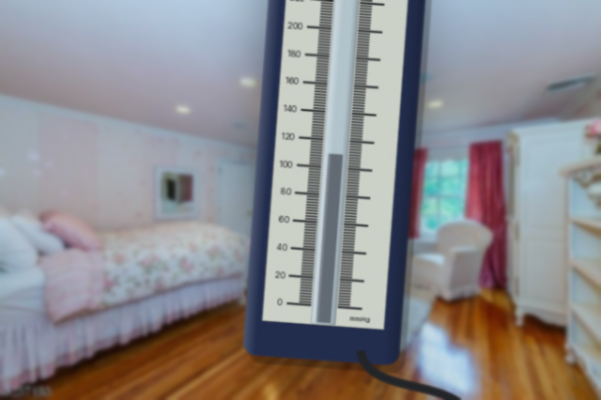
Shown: 110; mmHg
